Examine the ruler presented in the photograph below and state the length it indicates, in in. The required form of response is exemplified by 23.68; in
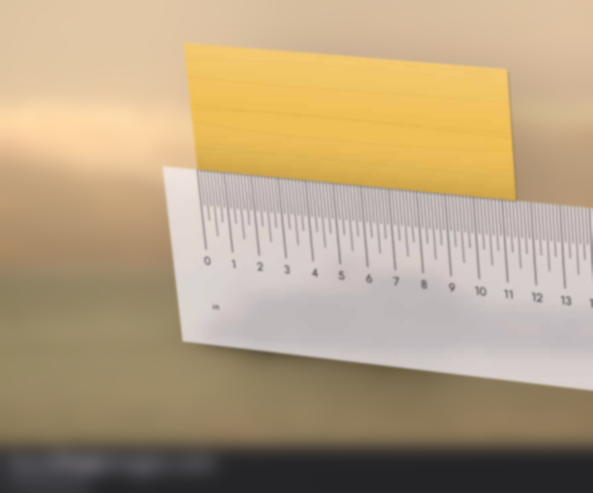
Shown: 11.5; in
